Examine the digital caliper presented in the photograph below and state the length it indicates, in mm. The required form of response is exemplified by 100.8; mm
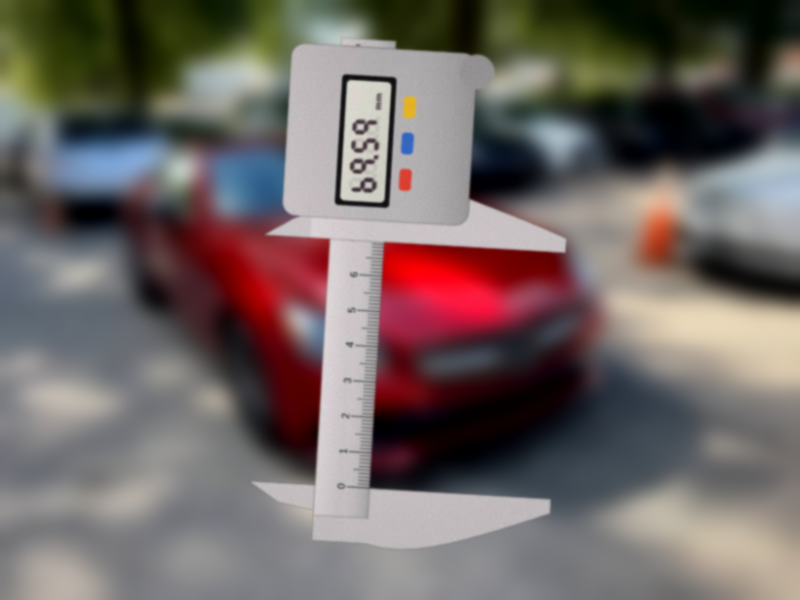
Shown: 69.59; mm
